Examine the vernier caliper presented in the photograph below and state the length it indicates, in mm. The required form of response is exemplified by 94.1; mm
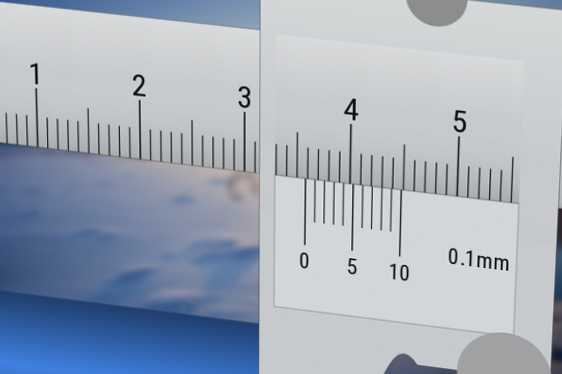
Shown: 35.8; mm
